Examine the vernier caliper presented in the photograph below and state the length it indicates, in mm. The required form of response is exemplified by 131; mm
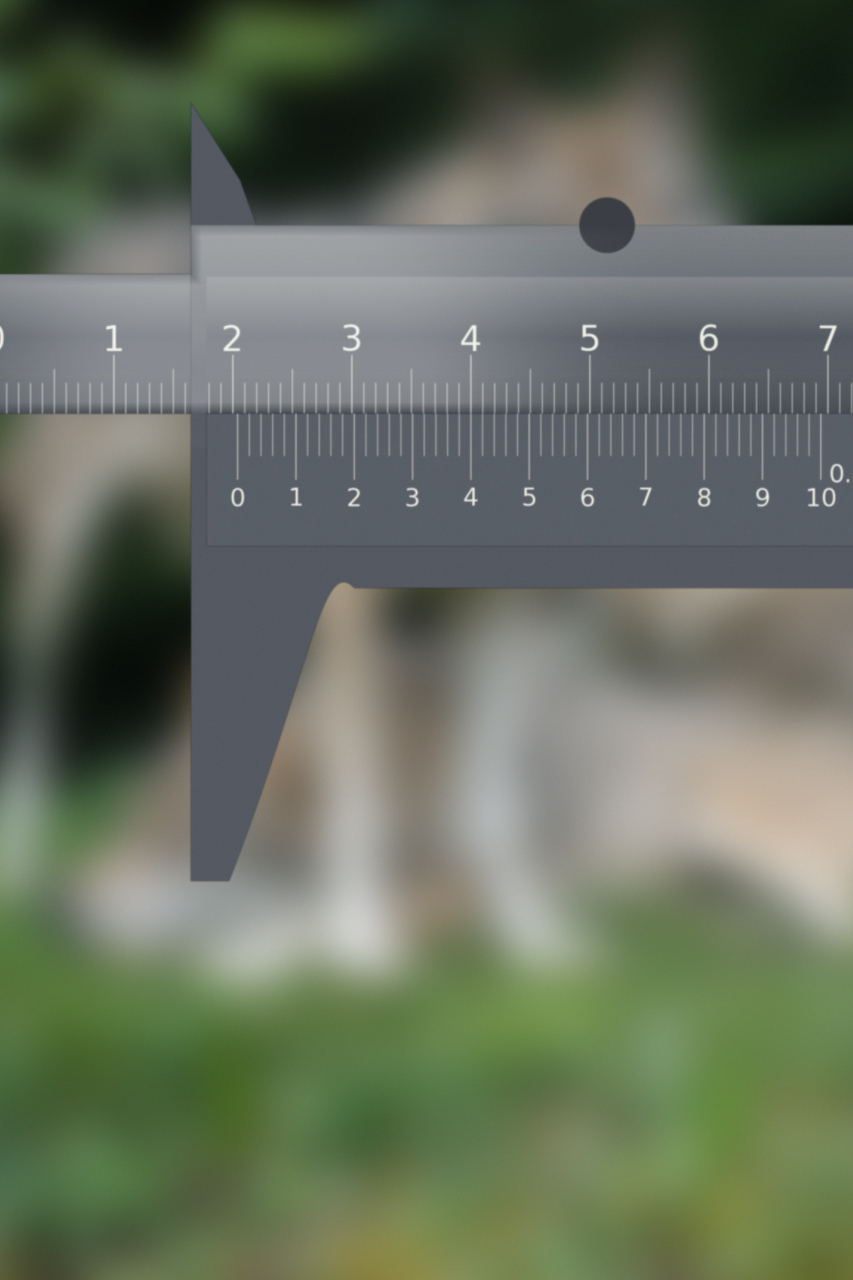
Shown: 20.4; mm
